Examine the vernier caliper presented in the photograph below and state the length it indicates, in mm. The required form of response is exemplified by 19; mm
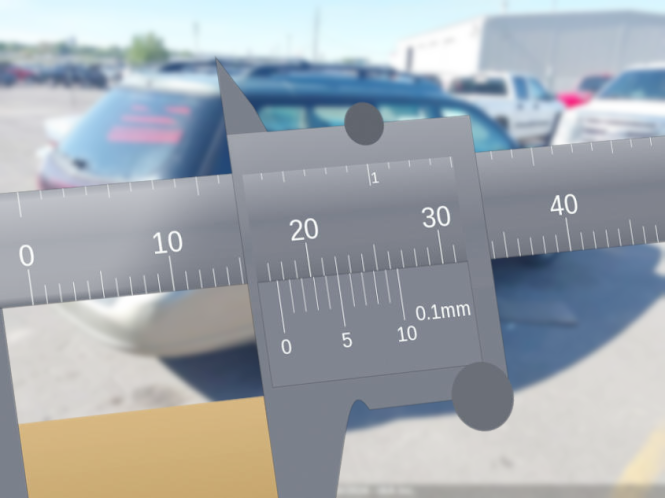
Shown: 17.5; mm
